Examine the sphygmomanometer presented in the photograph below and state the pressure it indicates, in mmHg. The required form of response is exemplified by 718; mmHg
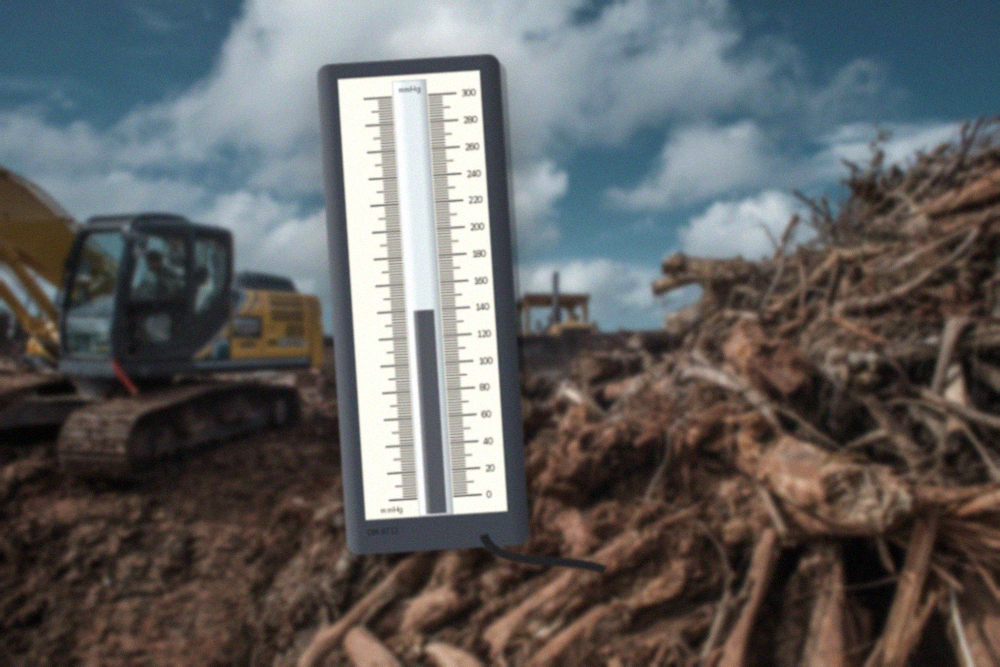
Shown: 140; mmHg
